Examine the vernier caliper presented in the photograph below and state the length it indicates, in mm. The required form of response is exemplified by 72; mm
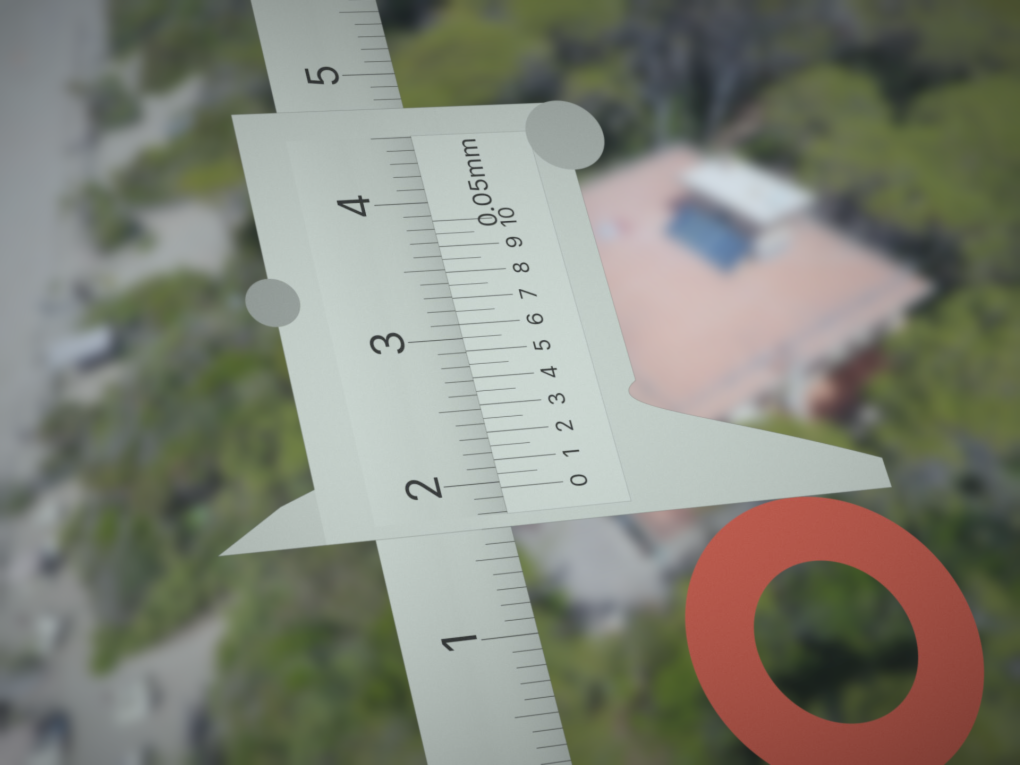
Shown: 19.6; mm
